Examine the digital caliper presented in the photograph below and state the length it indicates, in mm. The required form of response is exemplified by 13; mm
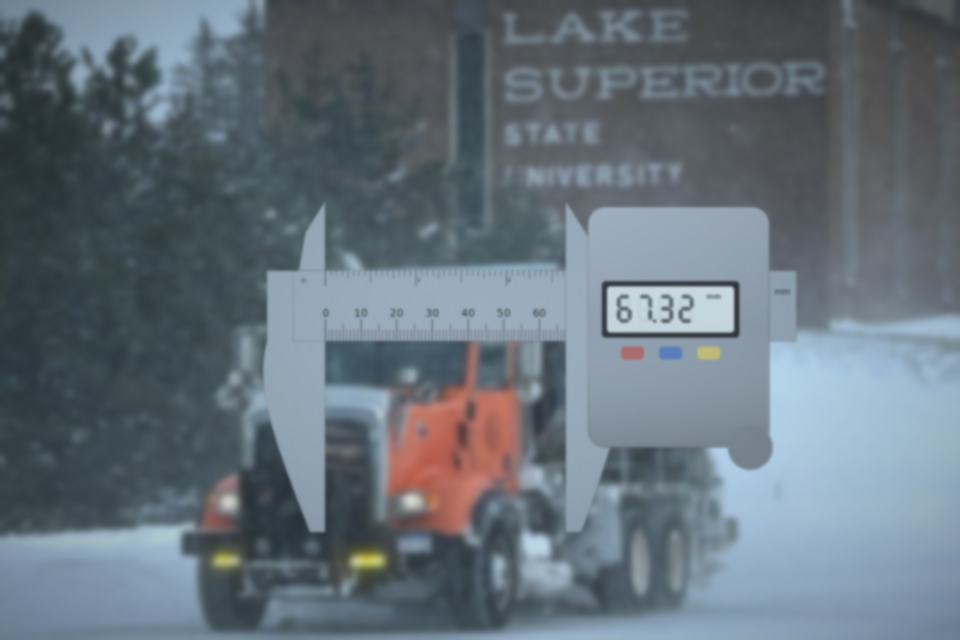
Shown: 67.32; mm
